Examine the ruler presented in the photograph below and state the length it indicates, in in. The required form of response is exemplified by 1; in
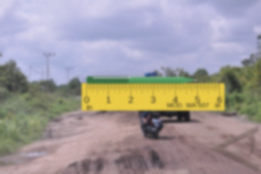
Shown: 5; in
